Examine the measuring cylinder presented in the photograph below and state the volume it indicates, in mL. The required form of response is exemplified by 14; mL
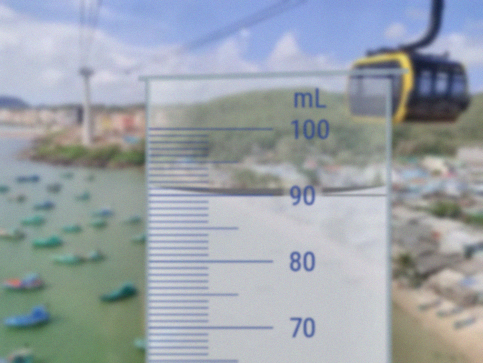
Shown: 90; mL
